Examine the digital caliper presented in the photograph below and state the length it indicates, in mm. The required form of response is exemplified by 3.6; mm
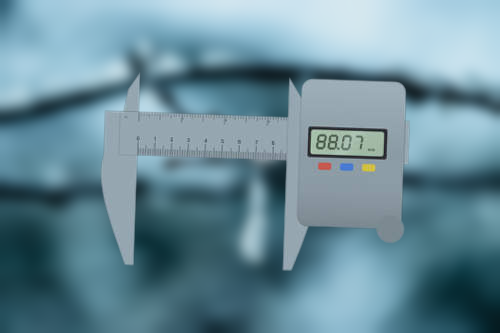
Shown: 88.07; mm
